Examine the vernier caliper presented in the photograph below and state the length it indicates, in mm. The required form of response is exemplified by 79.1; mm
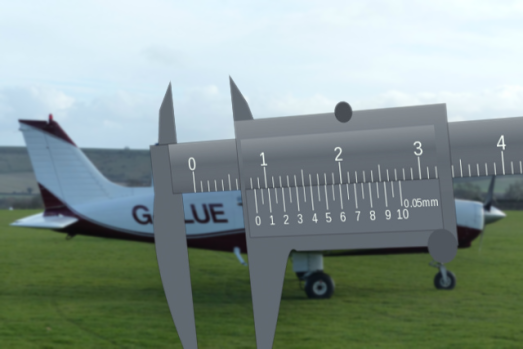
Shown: 8.4; mm
